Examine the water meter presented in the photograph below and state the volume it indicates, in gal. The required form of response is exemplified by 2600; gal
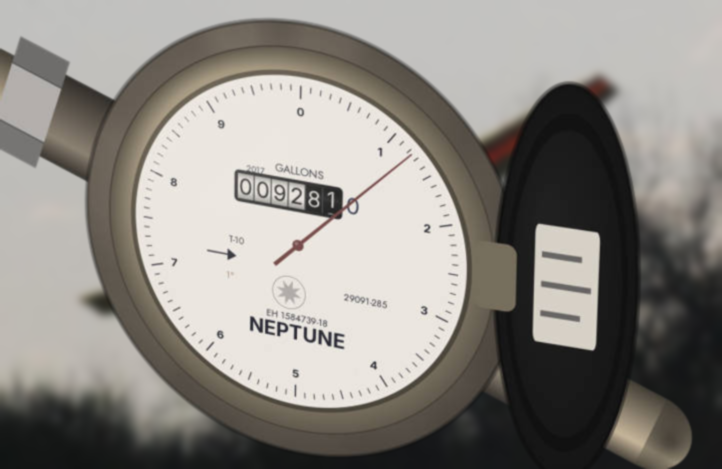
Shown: 92811.2; gal
